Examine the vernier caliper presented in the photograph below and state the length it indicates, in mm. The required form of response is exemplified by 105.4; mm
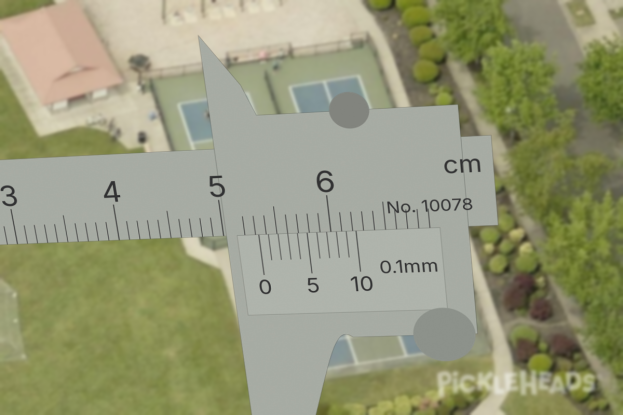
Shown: 53.3; mm
